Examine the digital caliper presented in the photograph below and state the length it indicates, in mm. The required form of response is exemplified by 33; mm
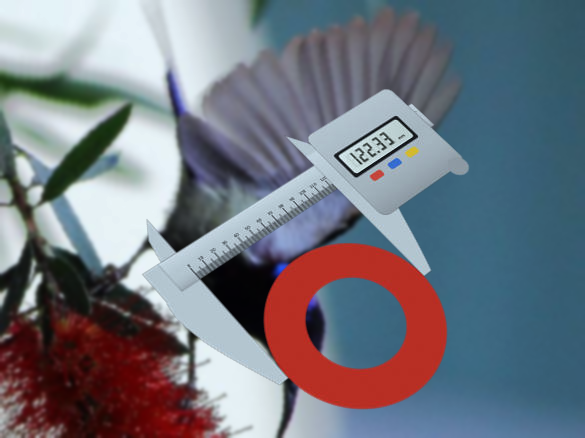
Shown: 122.33; mm
